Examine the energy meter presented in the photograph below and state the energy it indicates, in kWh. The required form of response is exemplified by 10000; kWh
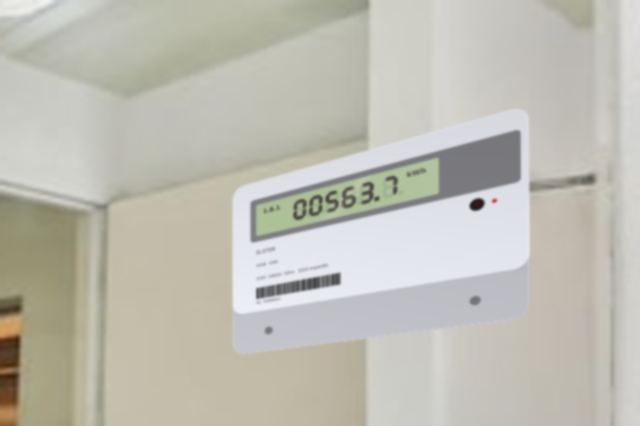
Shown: 563.7; kWh
